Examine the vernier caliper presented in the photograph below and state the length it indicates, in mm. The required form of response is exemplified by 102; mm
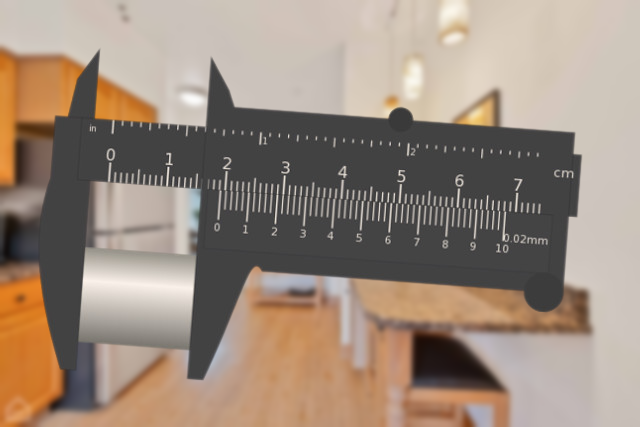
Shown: 19.2; mm
